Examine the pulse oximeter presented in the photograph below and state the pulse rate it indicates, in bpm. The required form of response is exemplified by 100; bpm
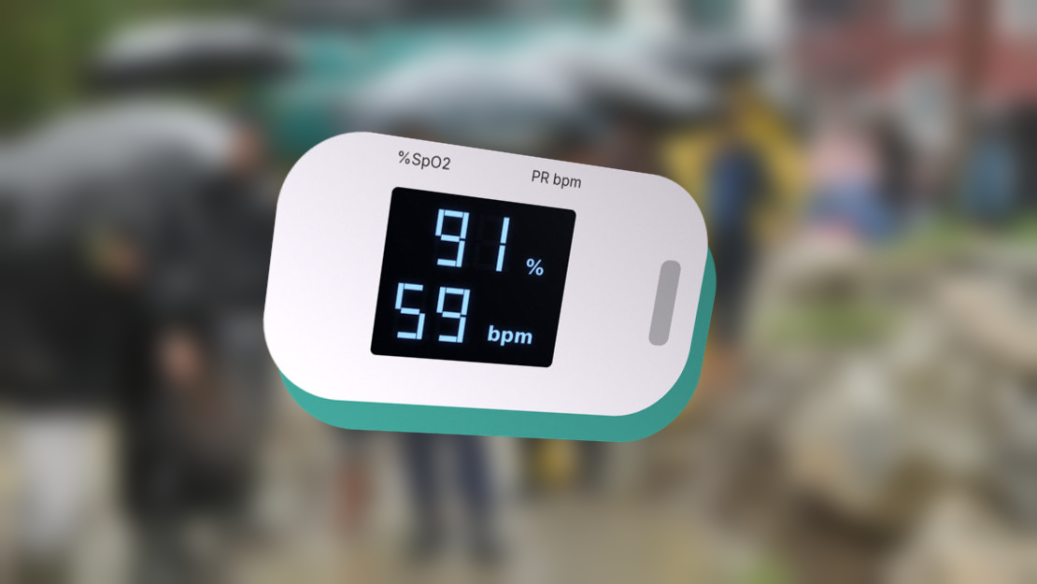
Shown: 59; bpm
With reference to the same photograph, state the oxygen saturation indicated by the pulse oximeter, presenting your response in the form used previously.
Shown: 91; %
